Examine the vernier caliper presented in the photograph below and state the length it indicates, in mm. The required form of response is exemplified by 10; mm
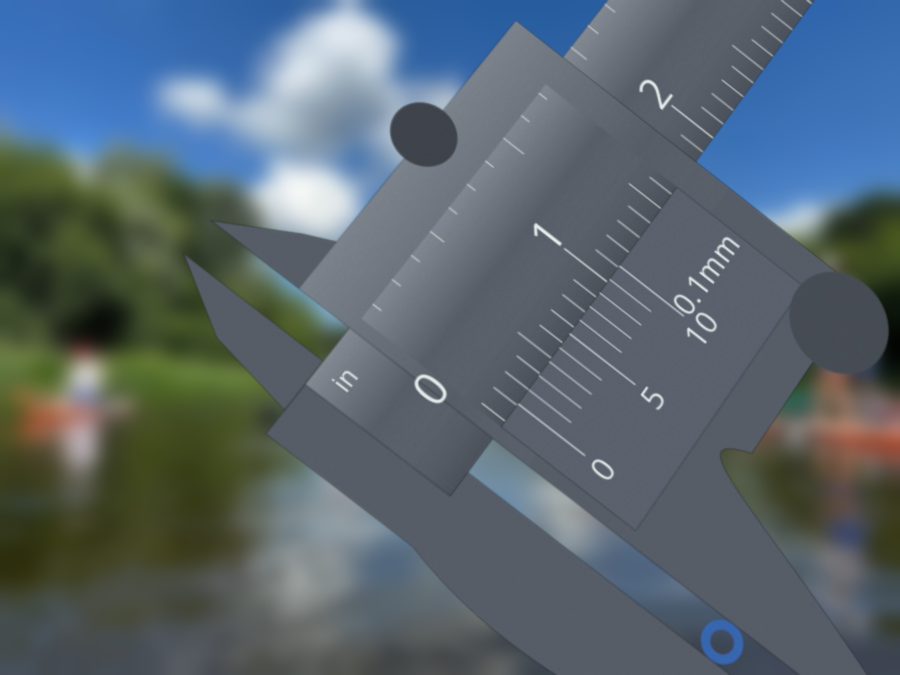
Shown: 2.1; mm
